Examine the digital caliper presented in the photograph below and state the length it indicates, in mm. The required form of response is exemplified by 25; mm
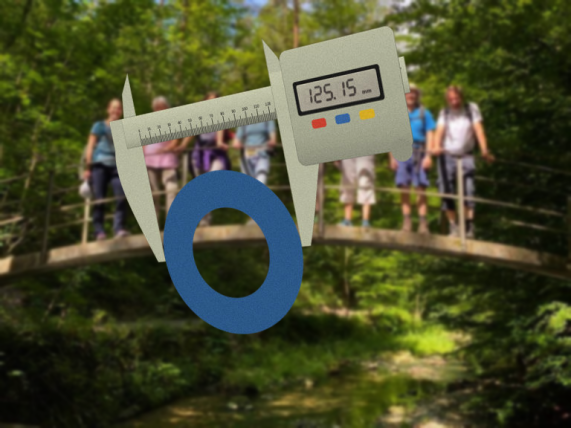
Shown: 125.15; mm
